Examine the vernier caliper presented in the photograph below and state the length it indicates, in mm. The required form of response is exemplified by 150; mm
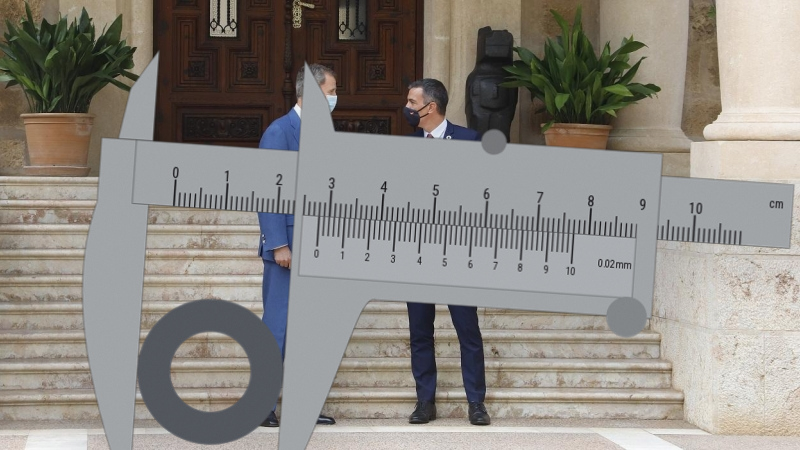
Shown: 28.0; mm
